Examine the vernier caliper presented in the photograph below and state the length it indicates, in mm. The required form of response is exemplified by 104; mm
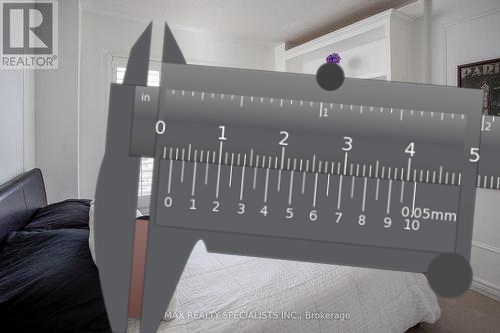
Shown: 2.2; mm
